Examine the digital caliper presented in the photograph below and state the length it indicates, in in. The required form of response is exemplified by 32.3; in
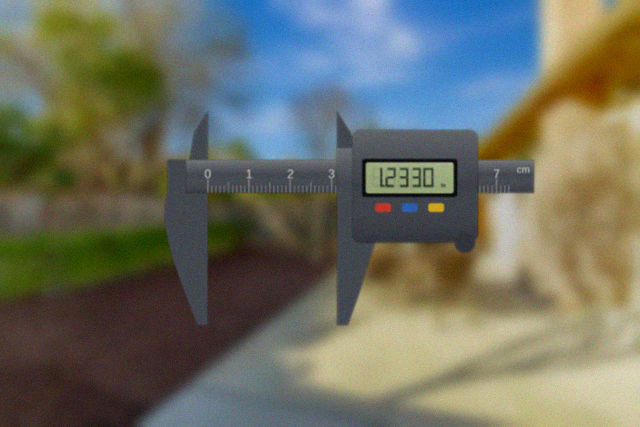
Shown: 1.2330; in
